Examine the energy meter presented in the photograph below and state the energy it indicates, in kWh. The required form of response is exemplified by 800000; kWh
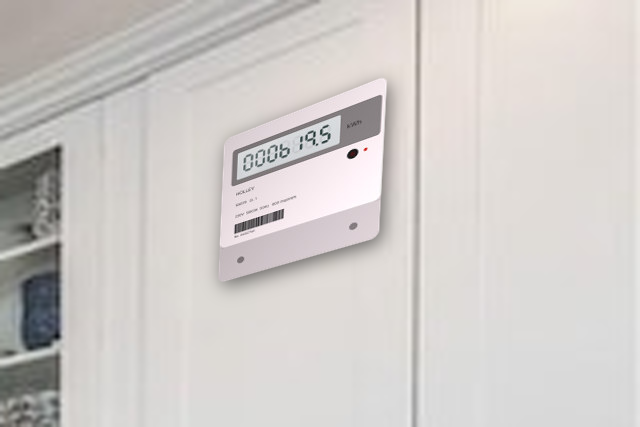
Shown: 619.5; kWh
